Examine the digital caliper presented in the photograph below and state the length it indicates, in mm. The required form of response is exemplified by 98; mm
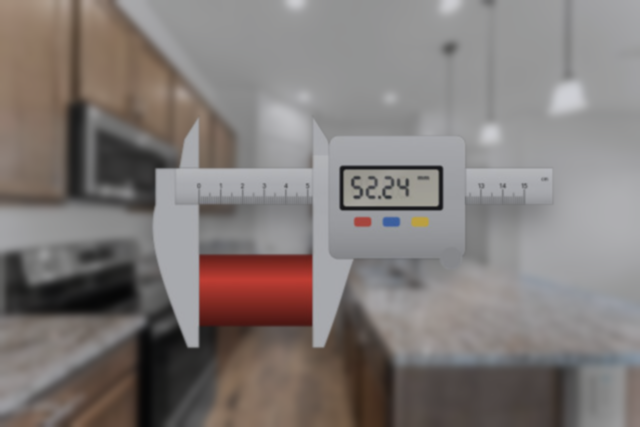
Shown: 52.24; mm
